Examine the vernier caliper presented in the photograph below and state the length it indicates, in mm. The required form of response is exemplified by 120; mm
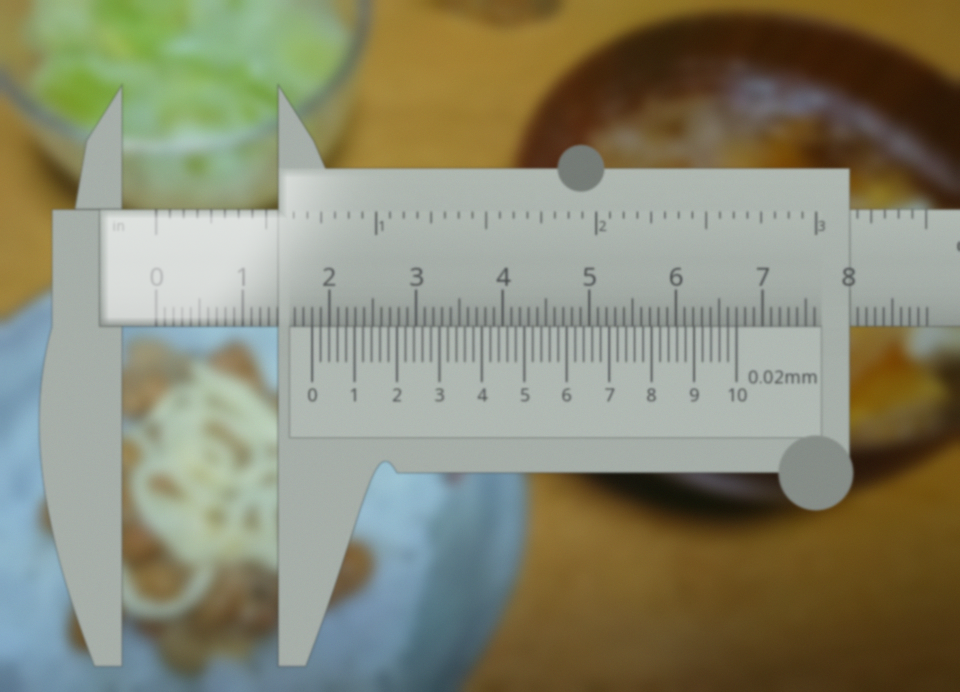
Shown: 18.0; mm
